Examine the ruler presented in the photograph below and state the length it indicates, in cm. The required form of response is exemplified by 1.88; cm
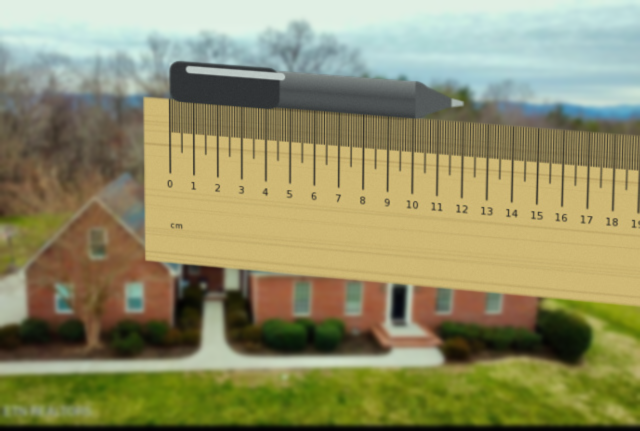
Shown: 12; cm
